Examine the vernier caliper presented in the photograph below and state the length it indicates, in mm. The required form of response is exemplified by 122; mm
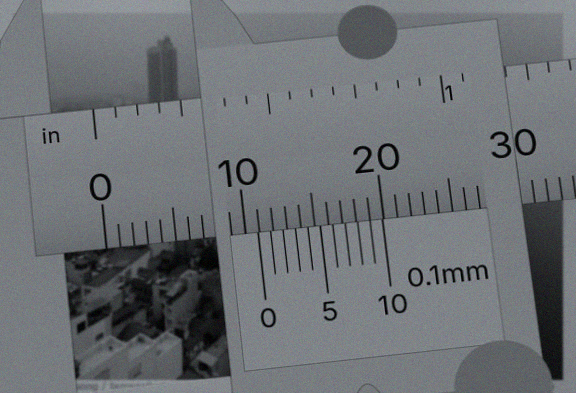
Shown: 10.9; mm
